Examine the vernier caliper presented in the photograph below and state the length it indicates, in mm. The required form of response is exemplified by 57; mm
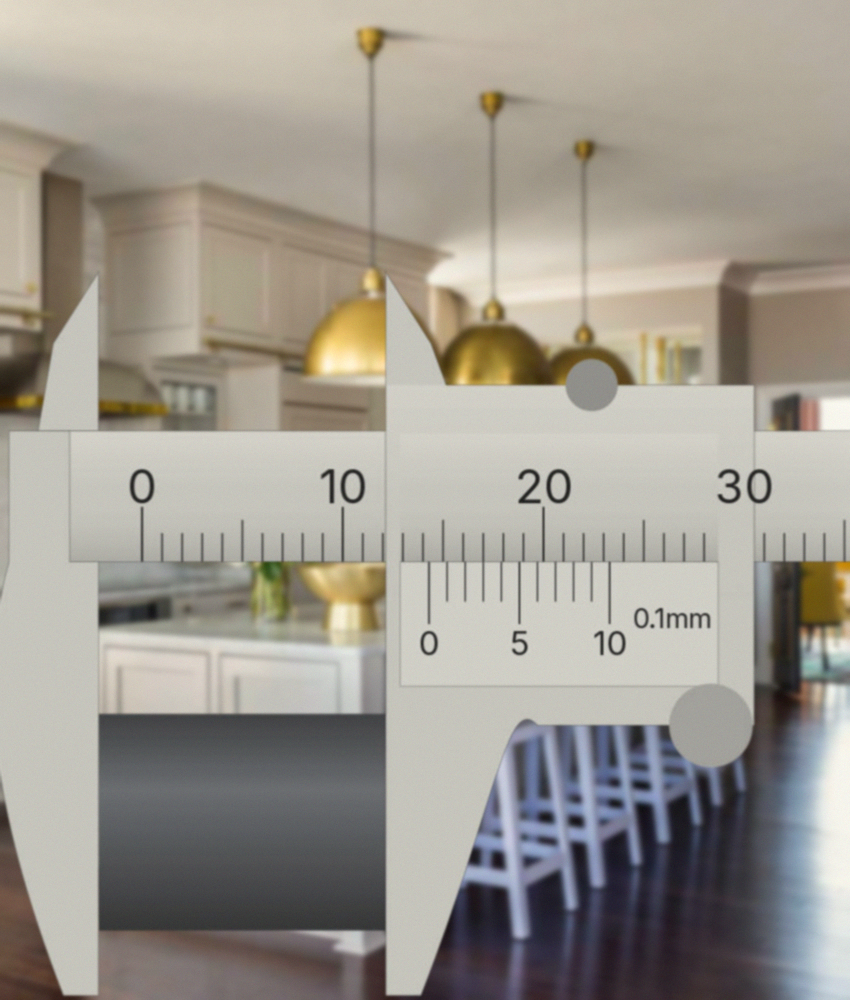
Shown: 14.3; mm
